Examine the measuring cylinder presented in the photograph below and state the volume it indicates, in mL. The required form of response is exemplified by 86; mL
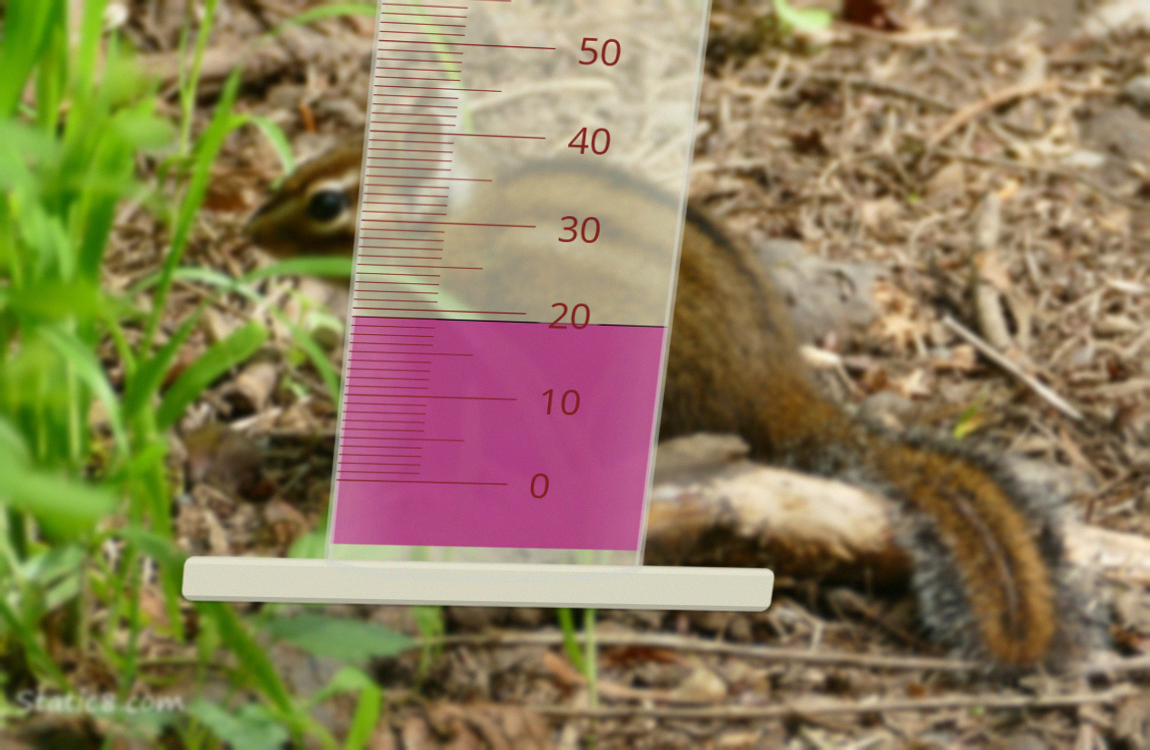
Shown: 19; mL
